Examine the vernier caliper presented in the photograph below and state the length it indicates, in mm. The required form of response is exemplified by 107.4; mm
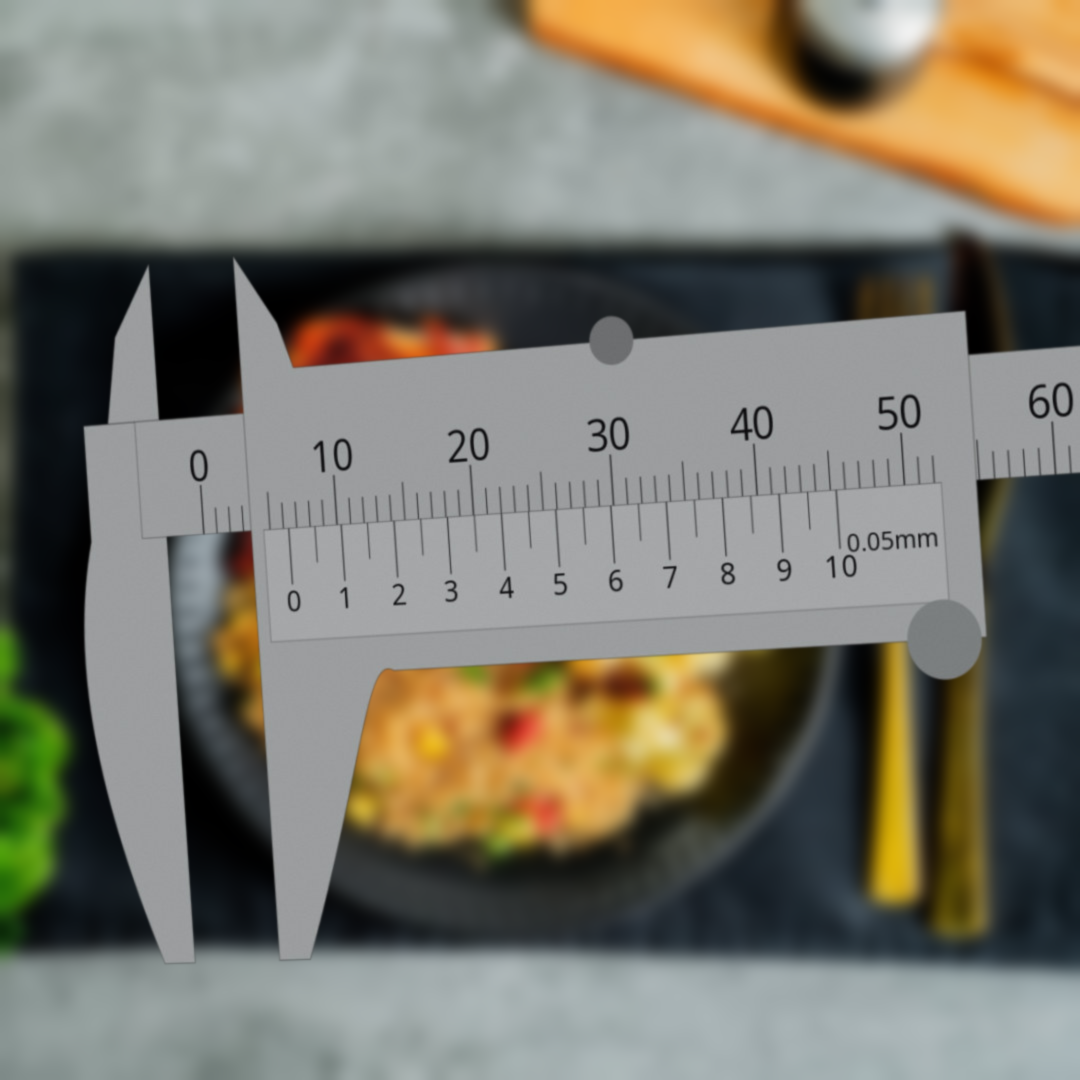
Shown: 6.4; mm
